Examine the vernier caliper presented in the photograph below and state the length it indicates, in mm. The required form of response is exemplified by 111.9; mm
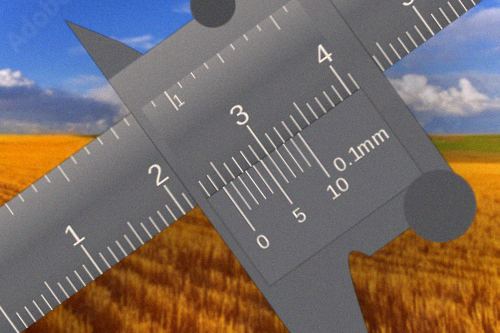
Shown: 24.6; mm
